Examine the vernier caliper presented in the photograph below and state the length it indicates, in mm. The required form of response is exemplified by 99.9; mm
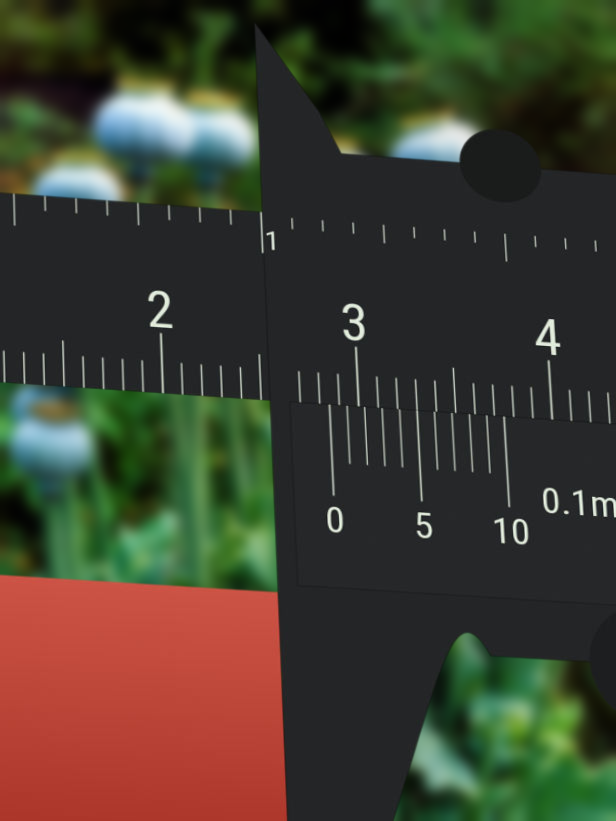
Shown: 28.5; mm
